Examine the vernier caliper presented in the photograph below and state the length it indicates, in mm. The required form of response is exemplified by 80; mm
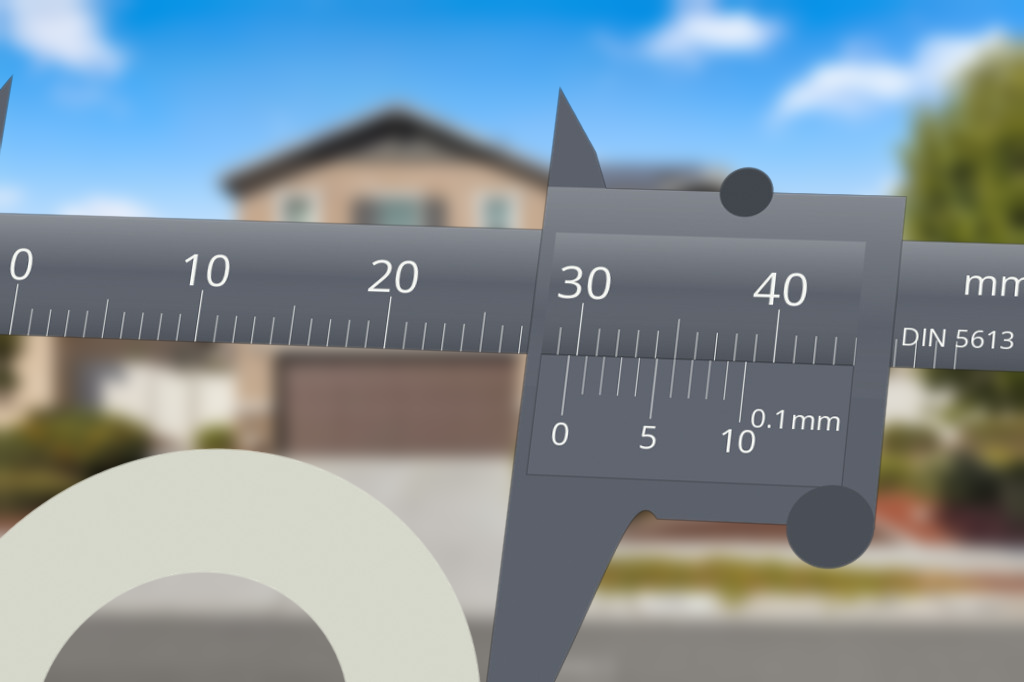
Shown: 29.6; mm
